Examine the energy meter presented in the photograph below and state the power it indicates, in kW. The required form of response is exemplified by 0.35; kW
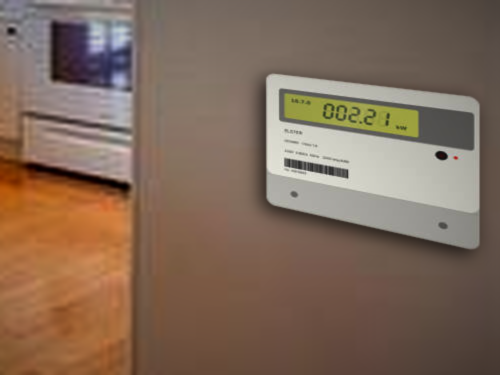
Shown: 2.21; kW
